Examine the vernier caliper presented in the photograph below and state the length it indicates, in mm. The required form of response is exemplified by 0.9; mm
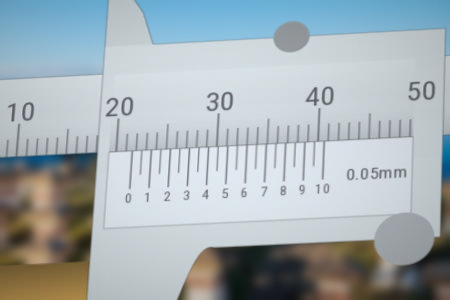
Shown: 21.6; mm
